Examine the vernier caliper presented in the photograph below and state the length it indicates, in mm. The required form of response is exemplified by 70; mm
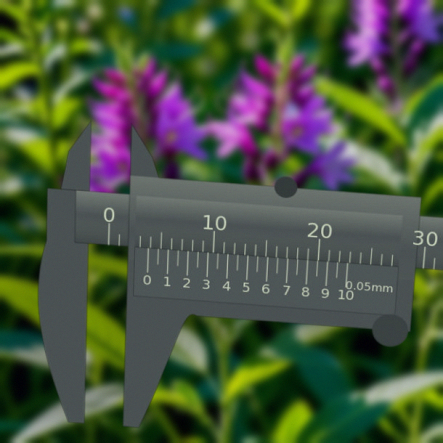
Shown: 3.8; mm
